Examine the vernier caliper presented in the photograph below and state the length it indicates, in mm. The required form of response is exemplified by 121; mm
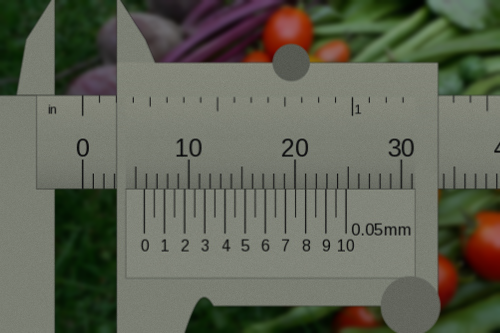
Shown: 5.8; mm
